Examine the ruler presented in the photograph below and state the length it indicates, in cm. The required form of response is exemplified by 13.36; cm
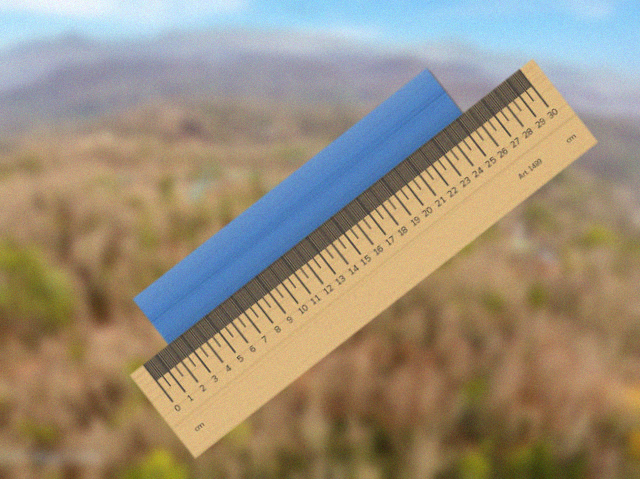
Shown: 23.5; cm
